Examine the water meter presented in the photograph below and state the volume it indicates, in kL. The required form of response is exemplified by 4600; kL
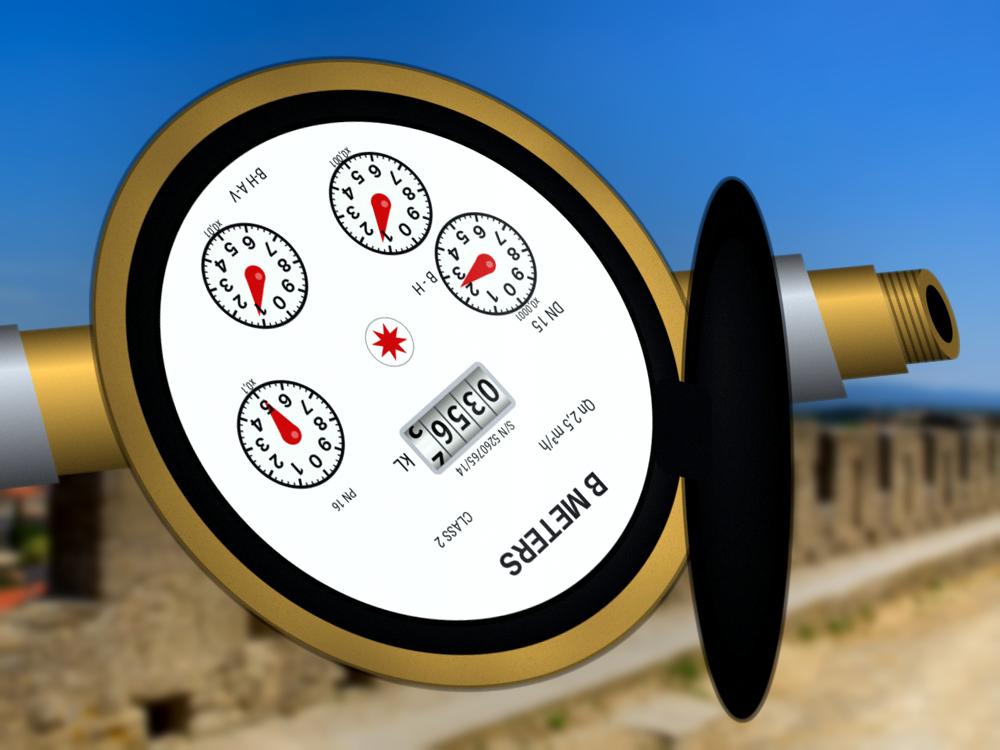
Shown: 3562.5112; kL
